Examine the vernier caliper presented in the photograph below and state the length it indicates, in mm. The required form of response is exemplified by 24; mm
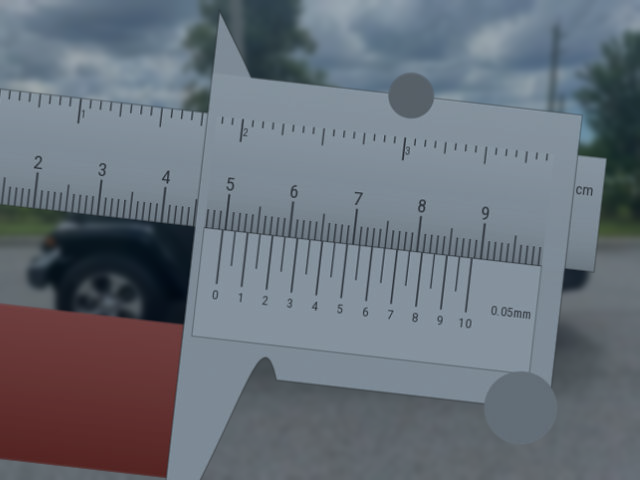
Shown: 49.6; mm
